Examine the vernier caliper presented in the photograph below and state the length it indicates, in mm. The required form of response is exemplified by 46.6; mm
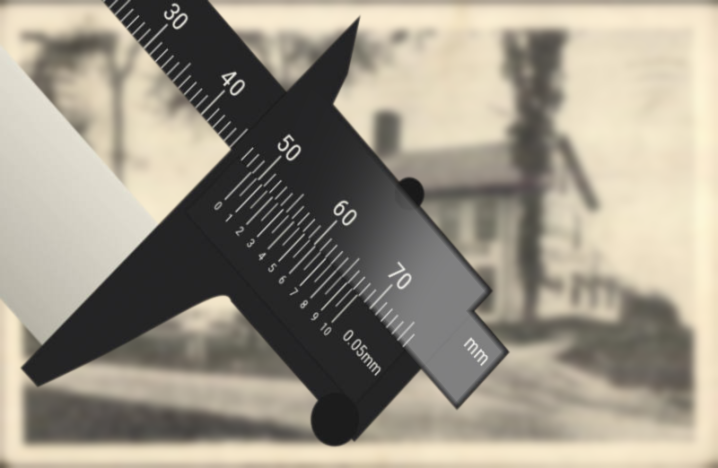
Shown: 48.8; mm
